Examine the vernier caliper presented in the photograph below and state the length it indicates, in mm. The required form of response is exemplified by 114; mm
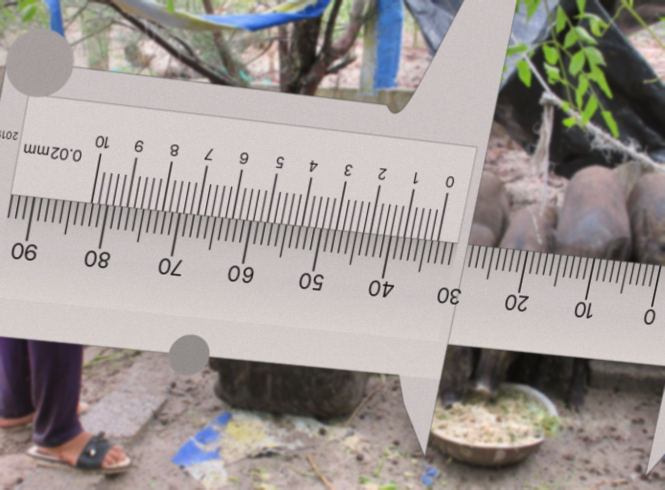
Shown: 33.2; mm
